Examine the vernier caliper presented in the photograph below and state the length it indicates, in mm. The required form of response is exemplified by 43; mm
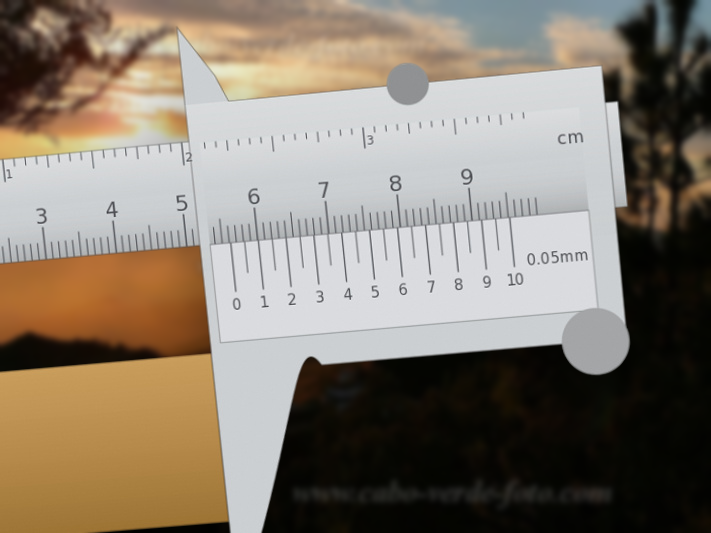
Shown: 56.2; mm
